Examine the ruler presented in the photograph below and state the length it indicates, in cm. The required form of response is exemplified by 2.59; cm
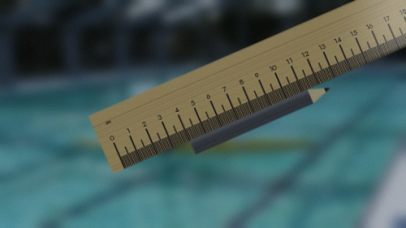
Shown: 8.5; cm
